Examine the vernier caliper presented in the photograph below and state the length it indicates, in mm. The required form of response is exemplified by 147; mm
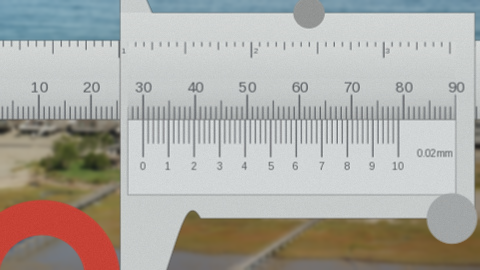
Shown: 30.0; mm
